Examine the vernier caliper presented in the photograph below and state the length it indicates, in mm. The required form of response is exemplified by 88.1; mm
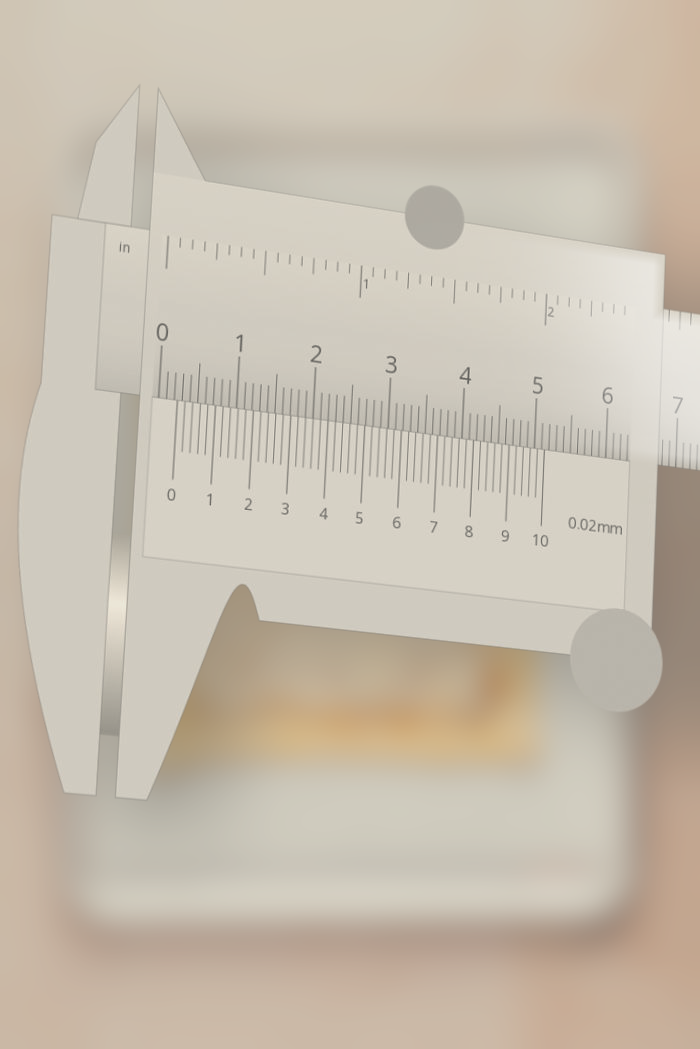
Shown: 2.4; mm
